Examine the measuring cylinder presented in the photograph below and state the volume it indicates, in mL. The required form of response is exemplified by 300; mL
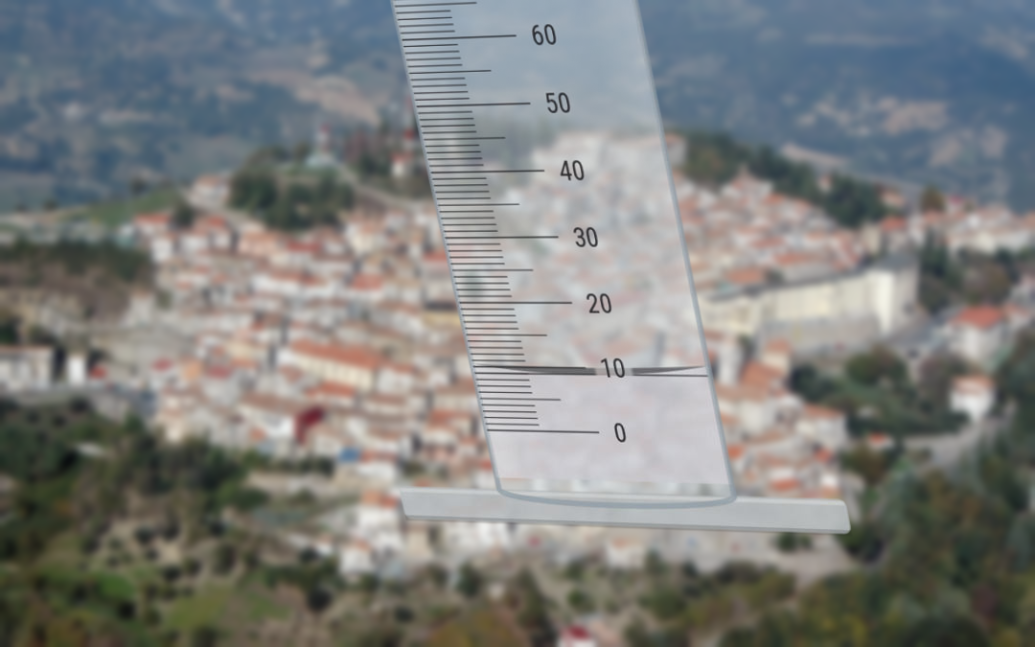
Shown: 9; mL
